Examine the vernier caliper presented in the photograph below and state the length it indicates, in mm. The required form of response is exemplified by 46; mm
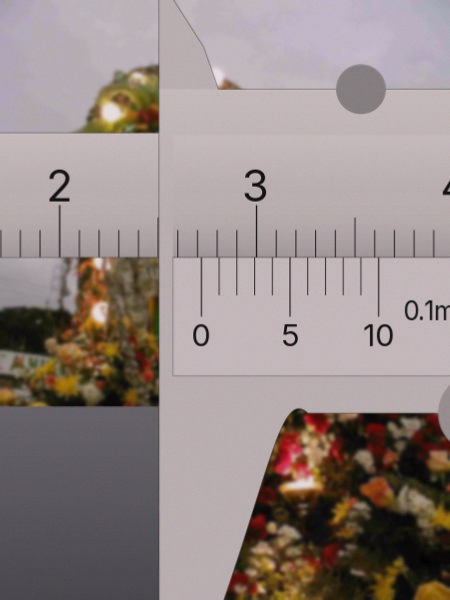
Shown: 27.2; mm
